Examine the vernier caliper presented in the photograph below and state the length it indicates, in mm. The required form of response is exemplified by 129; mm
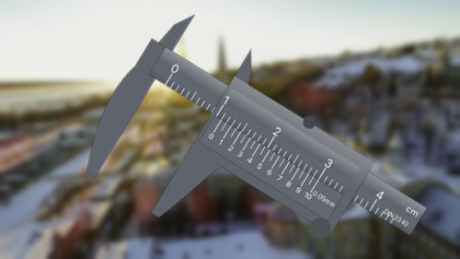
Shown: 11.0; mm
